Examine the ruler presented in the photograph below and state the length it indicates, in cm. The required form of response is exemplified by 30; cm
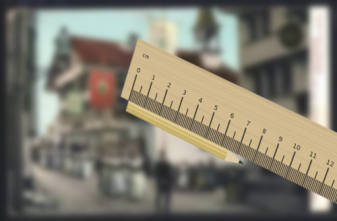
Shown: 7.5; cm
